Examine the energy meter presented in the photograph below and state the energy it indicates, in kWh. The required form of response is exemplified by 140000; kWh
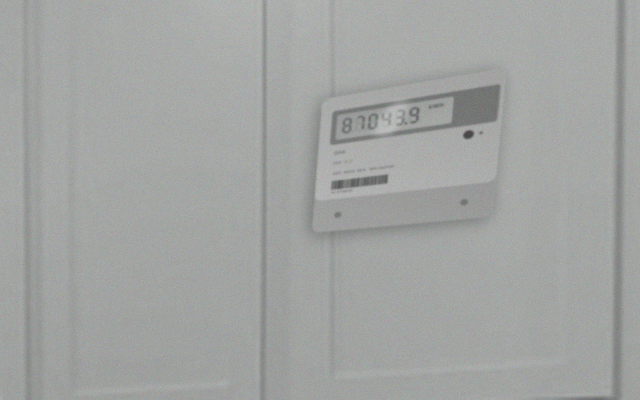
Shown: 87043.9; kWh
